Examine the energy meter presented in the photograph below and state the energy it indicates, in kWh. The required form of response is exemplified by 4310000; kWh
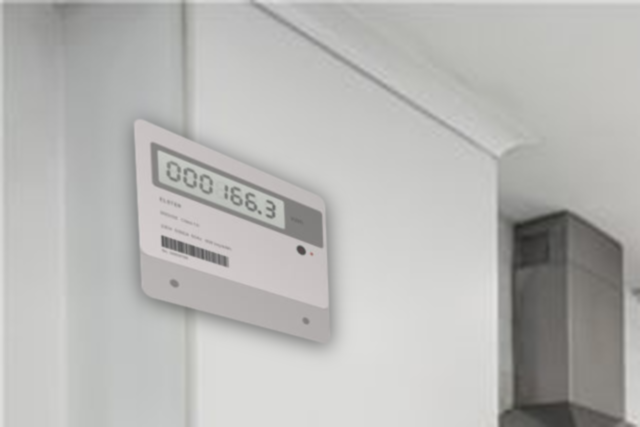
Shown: 166.3; kWh
